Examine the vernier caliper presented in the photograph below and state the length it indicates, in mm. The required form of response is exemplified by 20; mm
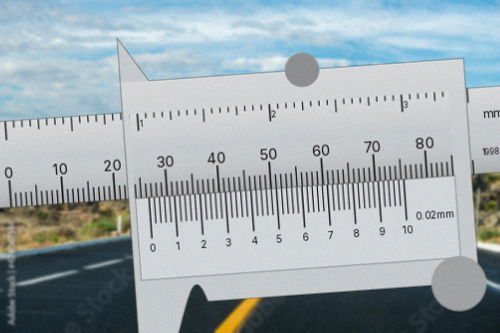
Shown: 26.5; mm
